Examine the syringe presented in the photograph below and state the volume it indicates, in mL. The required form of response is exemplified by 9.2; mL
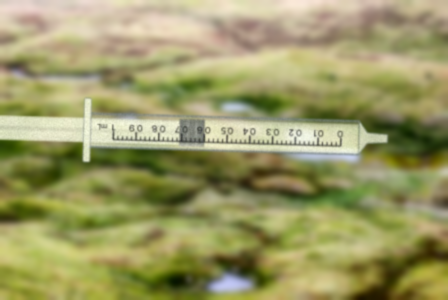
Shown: 0.6; mL
